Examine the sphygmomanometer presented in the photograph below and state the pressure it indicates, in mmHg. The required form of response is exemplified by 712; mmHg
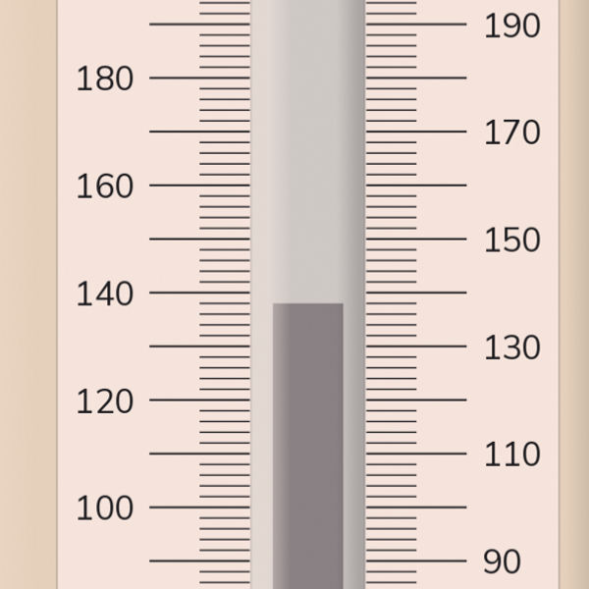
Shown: 138; mmHg
